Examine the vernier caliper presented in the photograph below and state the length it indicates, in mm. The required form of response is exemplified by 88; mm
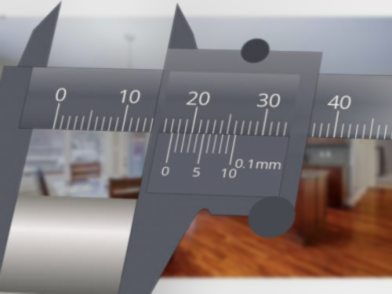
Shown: 17.2; mm
